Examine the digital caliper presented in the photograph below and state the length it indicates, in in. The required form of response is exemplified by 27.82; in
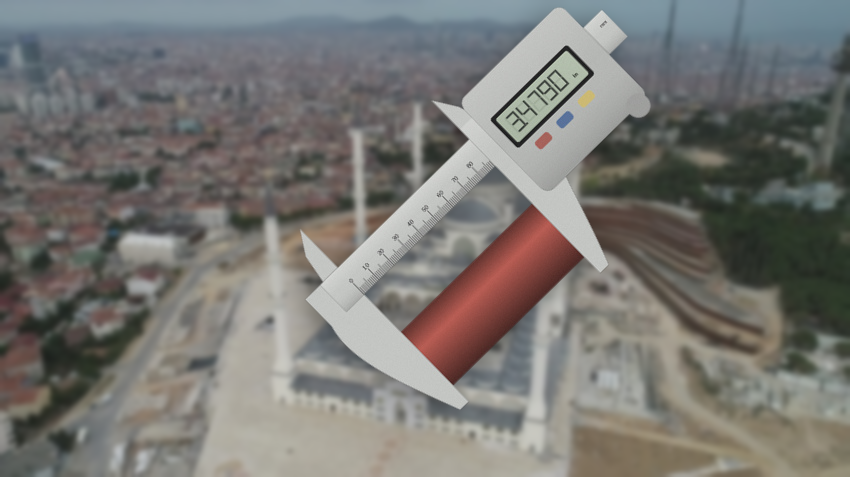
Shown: 3.4790; in
